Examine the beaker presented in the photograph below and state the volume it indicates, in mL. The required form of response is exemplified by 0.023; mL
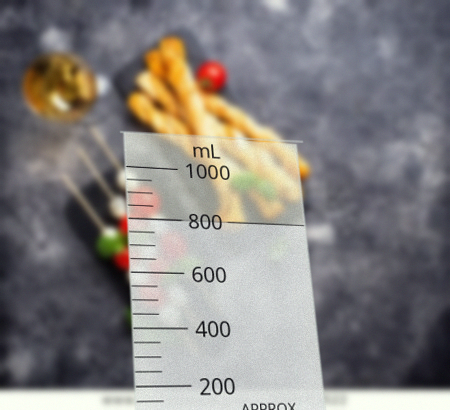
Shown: 800; mL
